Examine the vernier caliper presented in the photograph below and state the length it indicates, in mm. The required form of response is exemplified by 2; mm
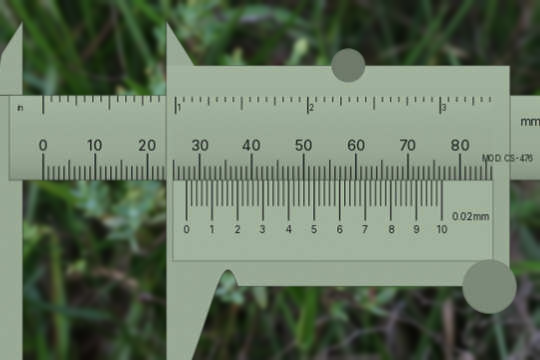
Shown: 27.5; mm
